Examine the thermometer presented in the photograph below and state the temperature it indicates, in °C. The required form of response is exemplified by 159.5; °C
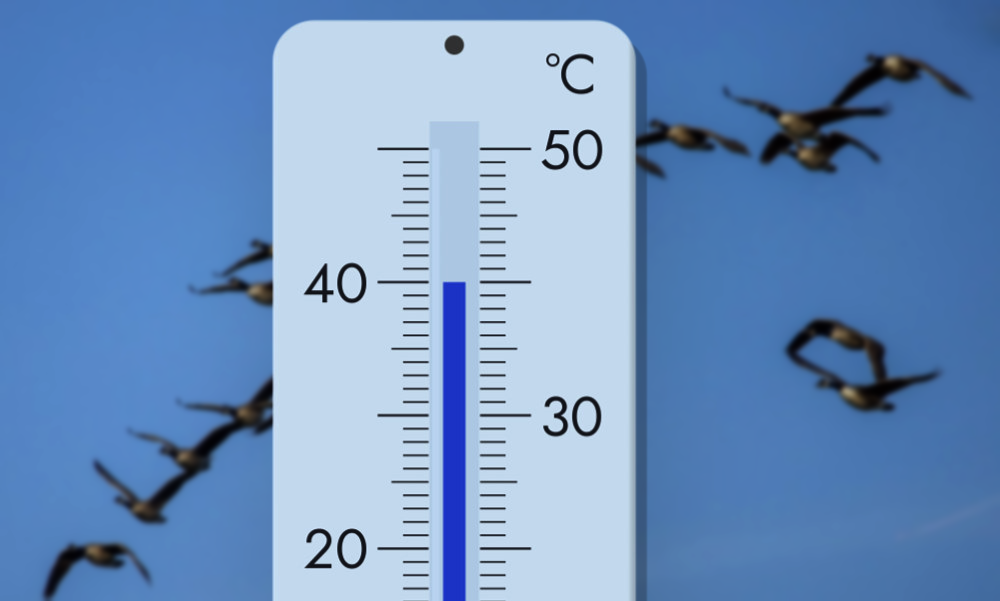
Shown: 40; °C
